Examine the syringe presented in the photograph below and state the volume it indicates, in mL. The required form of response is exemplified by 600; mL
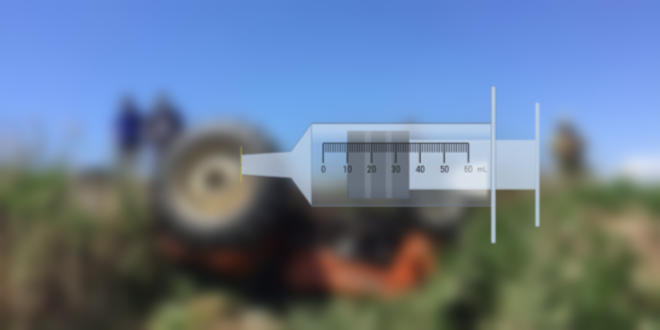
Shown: 10; mL
